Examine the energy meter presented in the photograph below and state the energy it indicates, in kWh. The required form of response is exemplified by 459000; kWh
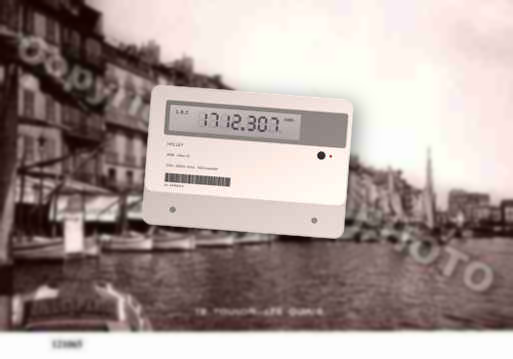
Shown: 1712.307; kWh
